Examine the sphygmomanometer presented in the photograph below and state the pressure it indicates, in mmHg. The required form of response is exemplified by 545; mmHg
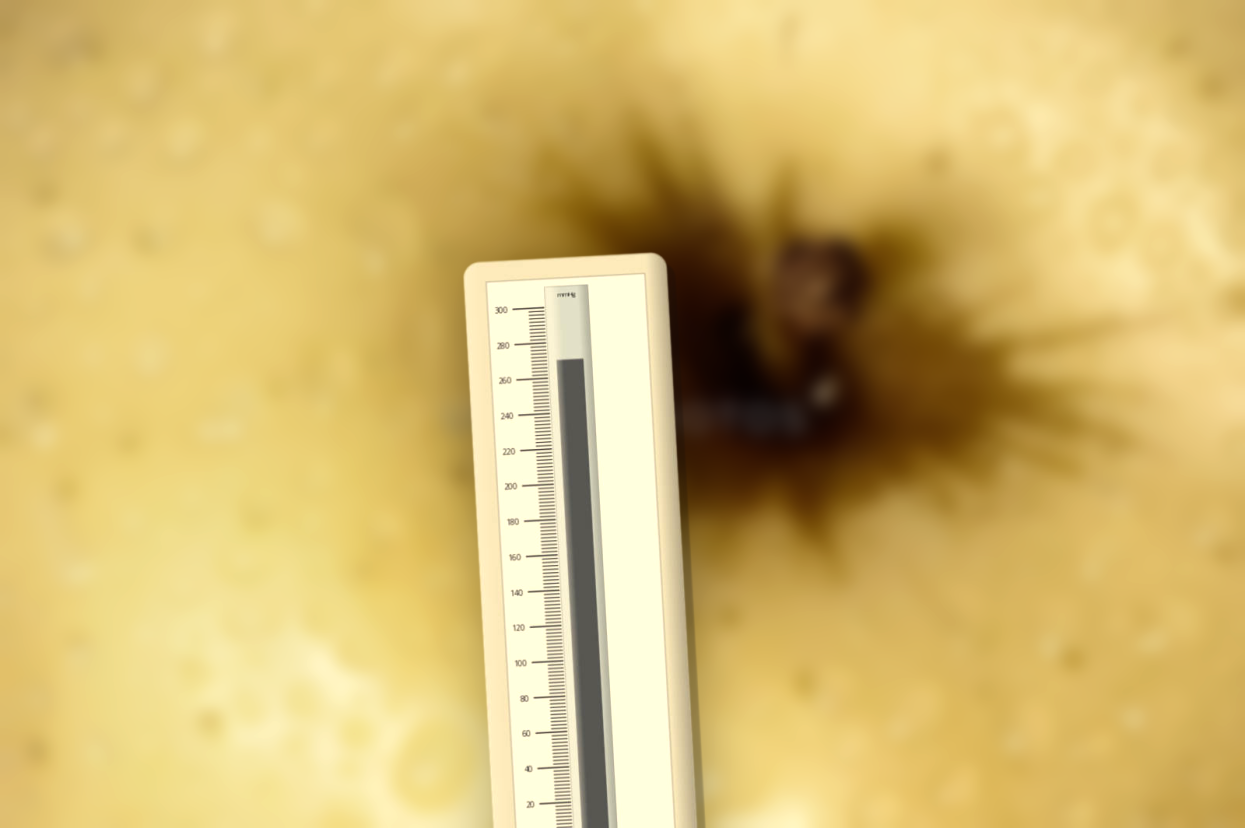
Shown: 270; mmHg
